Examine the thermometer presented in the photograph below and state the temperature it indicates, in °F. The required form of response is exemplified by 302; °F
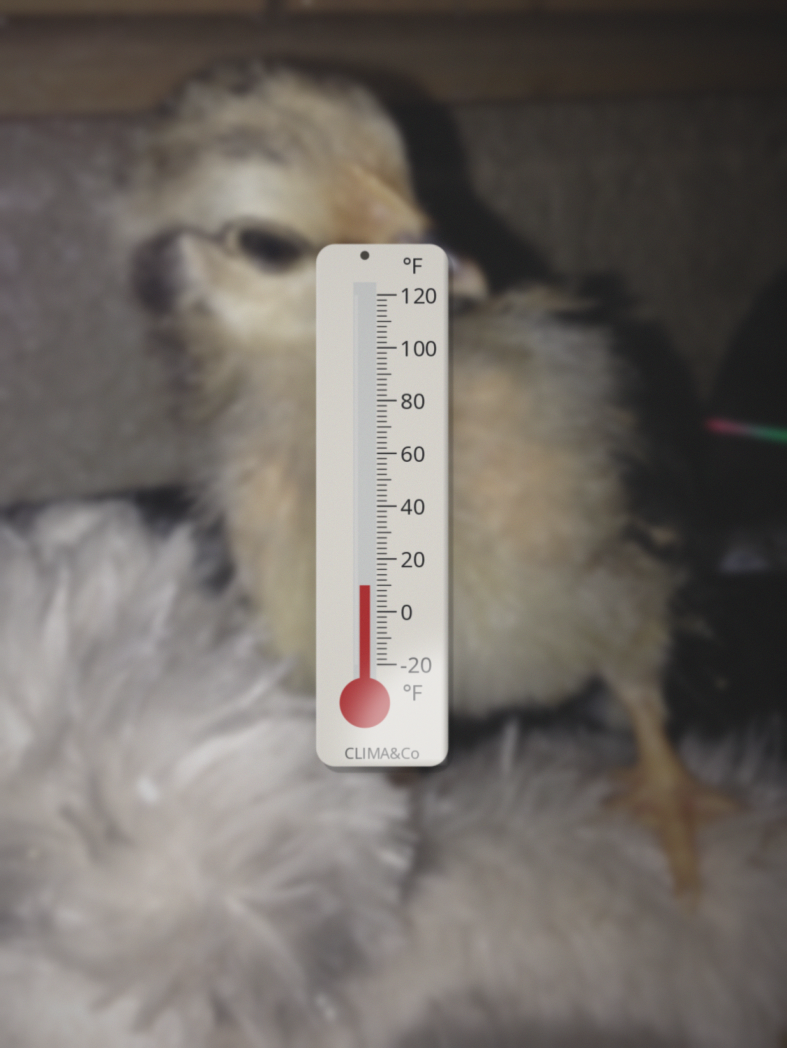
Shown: 10; °F
